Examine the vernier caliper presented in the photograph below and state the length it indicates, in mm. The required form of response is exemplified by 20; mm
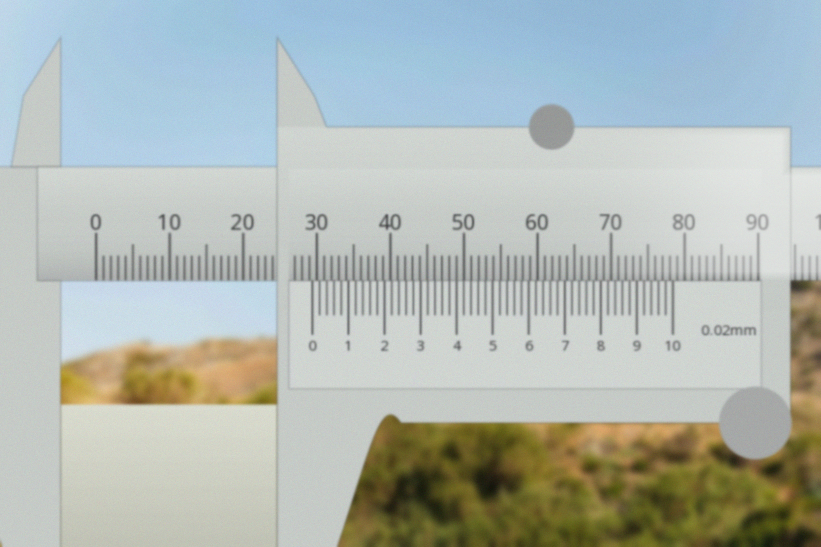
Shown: 29.4; mm
